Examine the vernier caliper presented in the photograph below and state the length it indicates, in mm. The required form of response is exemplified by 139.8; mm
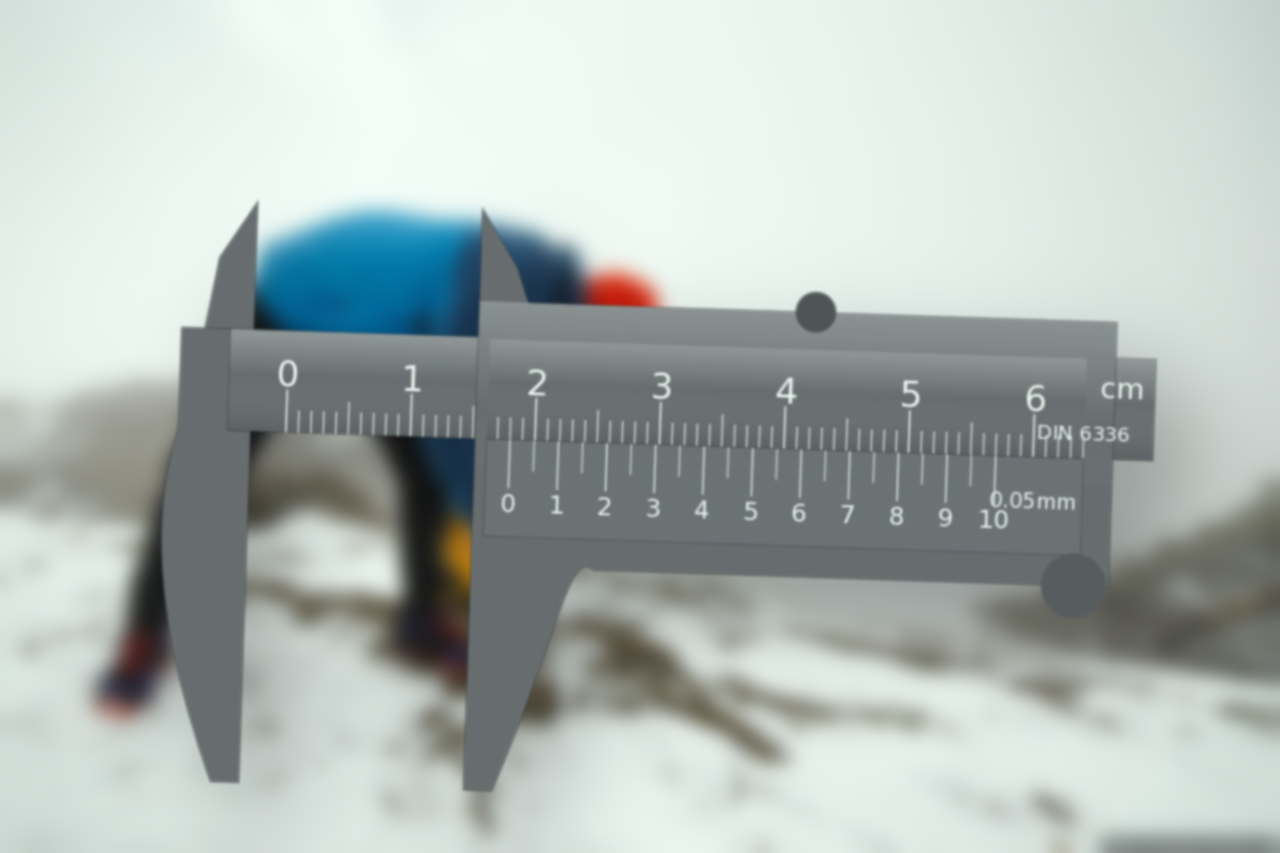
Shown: 18.0; mm
